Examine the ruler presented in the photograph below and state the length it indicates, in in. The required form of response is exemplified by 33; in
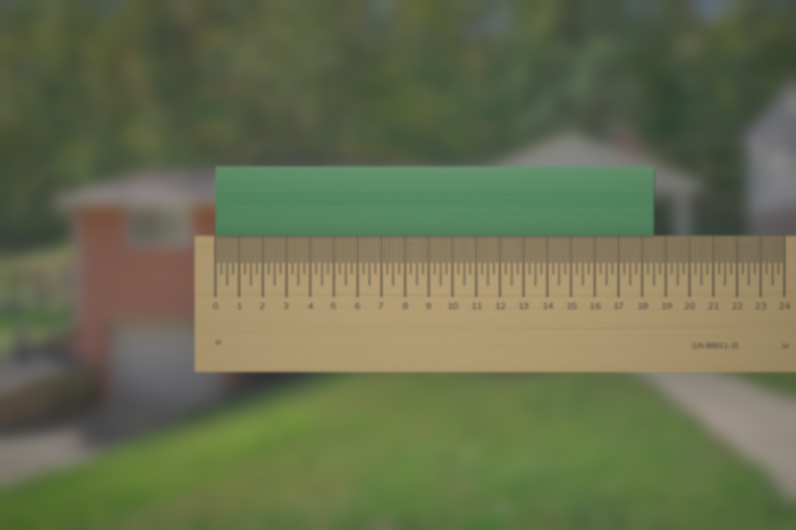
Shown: 18.5; in
